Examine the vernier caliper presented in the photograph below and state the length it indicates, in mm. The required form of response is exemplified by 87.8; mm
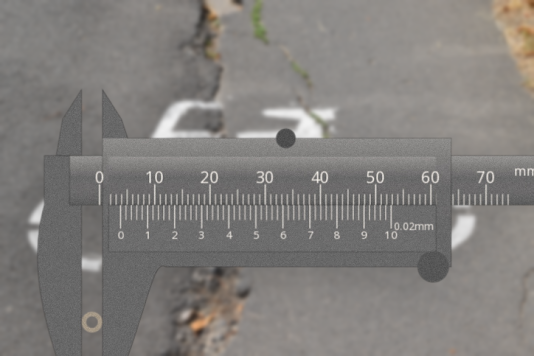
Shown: 3.8; mm
